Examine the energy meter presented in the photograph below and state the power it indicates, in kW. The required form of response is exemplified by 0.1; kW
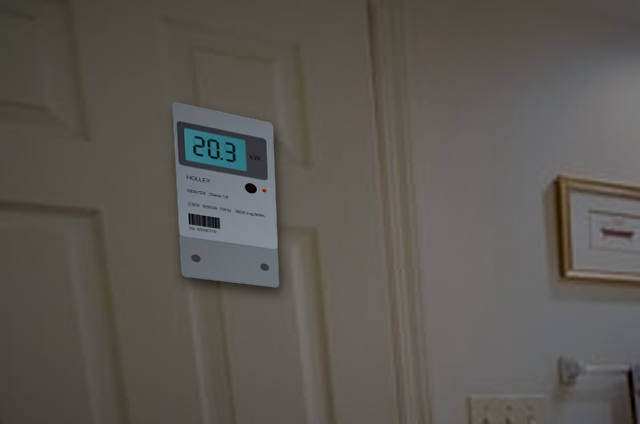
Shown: 20.3; kW
